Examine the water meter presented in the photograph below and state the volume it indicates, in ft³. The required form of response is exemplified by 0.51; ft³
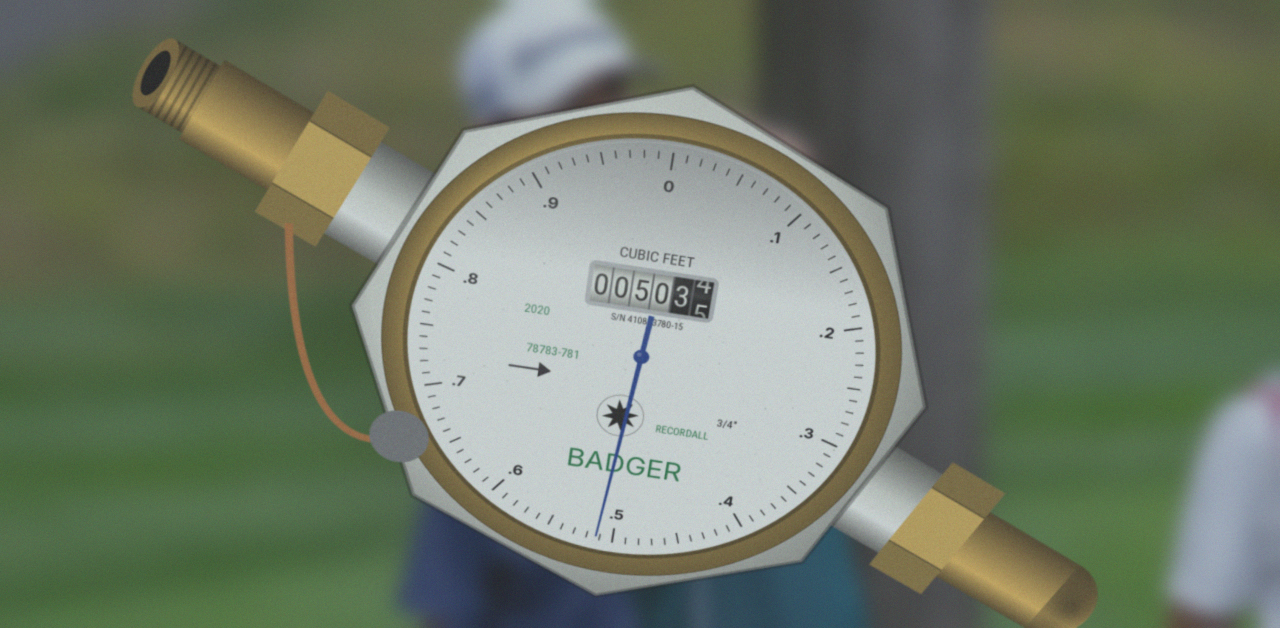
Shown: 5034.51; ft³
